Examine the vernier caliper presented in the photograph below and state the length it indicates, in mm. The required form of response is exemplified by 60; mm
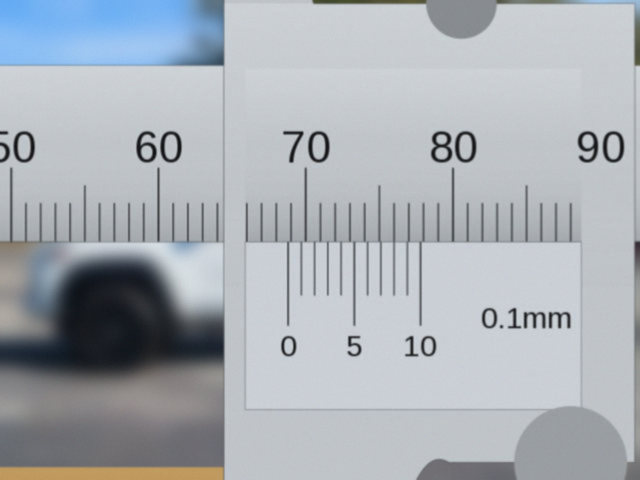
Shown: 68.8; mm
